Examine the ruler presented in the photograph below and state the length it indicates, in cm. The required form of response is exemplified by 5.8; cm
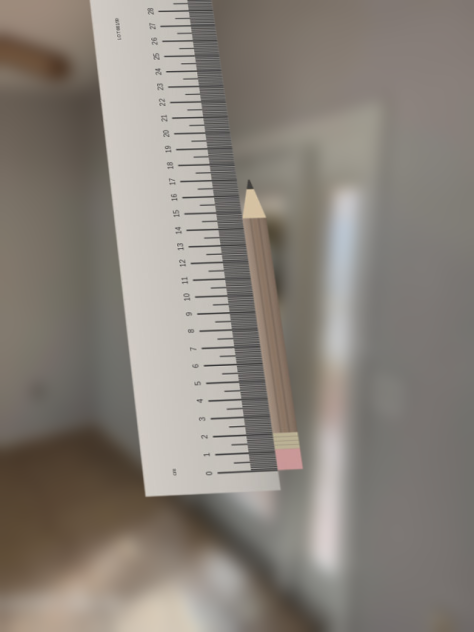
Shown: 17; cm
